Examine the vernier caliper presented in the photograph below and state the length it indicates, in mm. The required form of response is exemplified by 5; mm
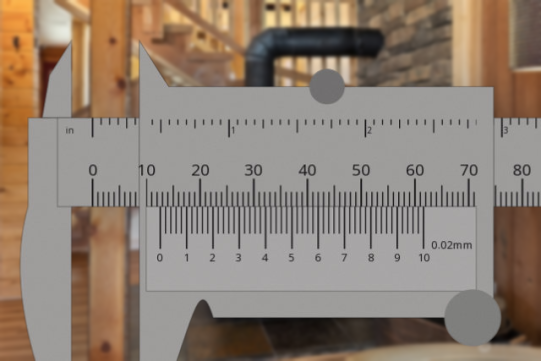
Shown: 12.6; mm
